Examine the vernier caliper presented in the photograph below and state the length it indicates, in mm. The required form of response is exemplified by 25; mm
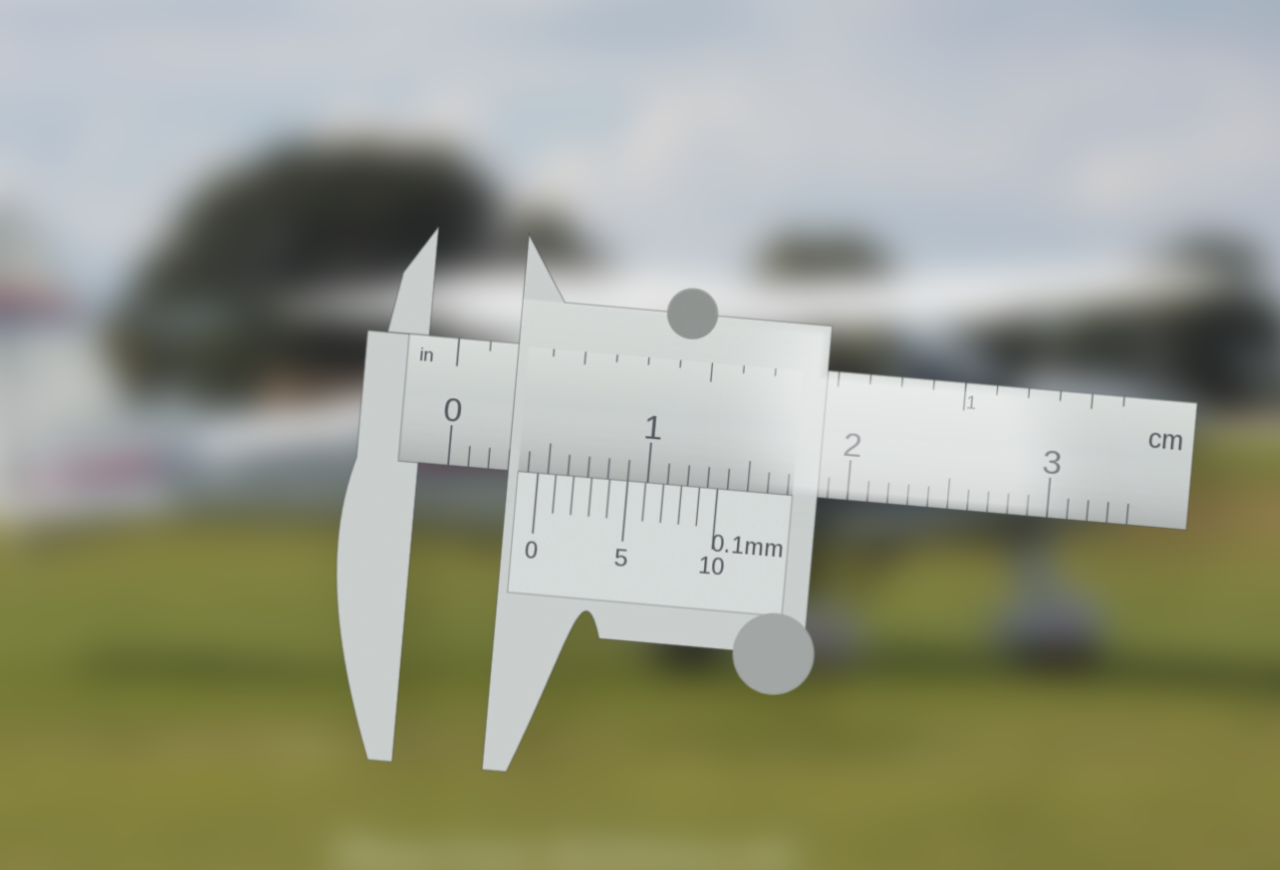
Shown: 4.5; mm
